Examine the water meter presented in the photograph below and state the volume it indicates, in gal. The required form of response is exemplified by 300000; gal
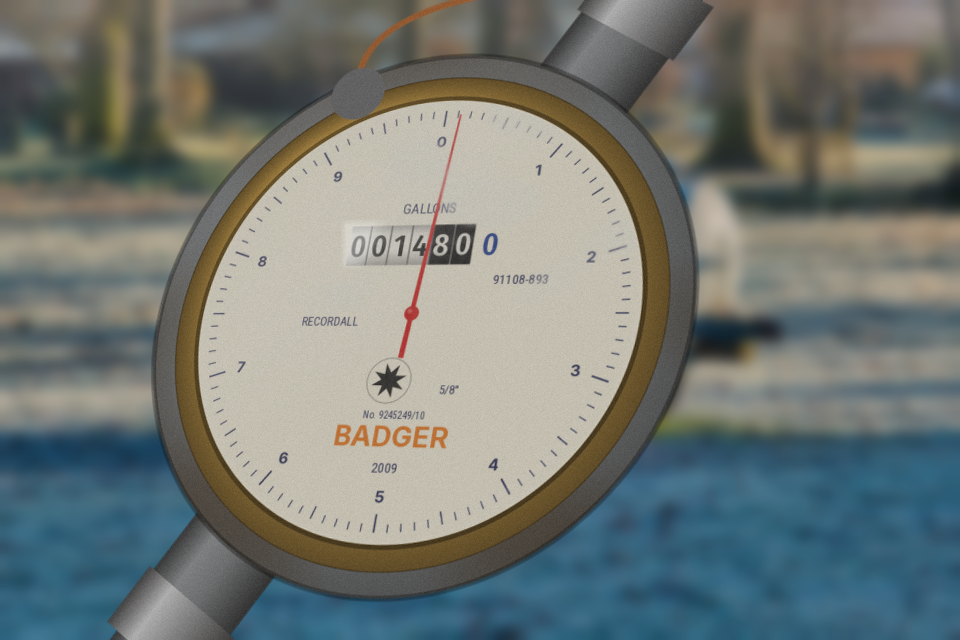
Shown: 14800.1; gal
